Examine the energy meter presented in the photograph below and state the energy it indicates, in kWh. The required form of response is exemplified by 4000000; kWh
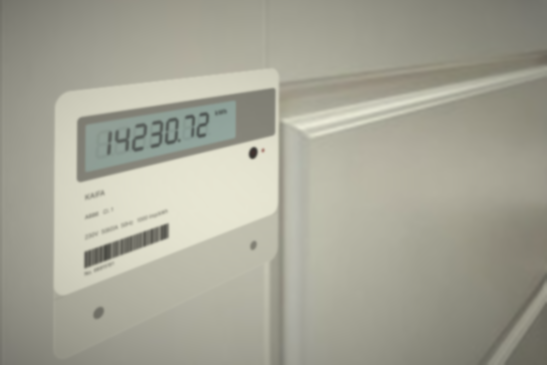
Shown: 14230.72; kWh
